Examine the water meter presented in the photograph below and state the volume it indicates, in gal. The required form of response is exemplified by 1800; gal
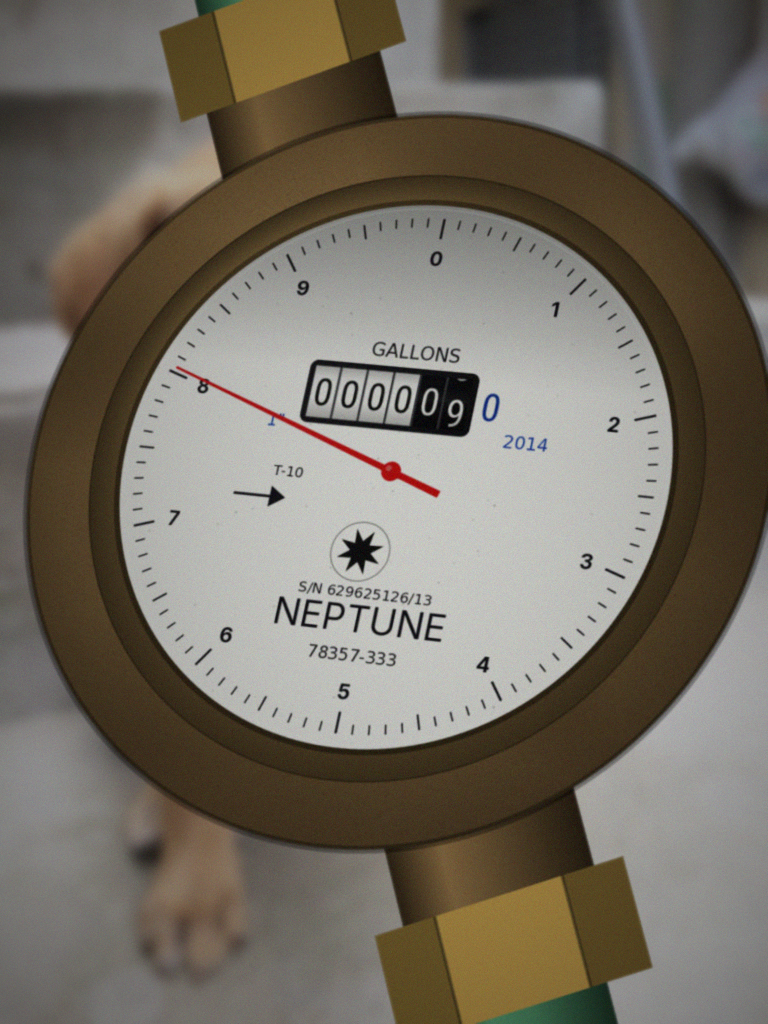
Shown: 88.0; gal
